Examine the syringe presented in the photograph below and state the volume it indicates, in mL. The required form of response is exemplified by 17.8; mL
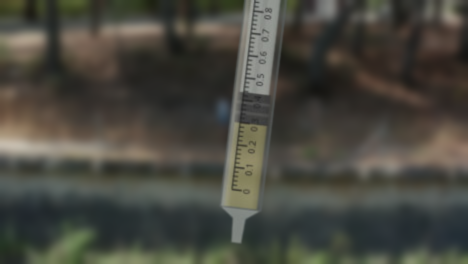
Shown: 0.3; mL
